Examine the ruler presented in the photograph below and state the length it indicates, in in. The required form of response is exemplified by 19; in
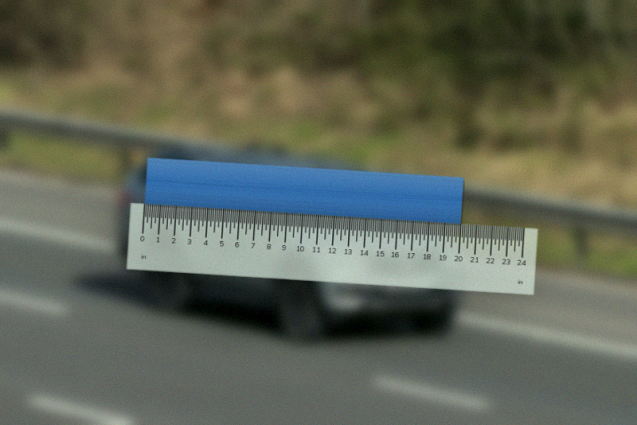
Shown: 20; in
